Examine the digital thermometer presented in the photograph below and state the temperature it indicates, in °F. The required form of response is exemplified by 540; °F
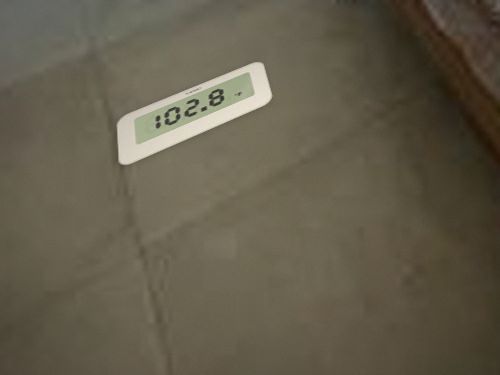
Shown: 102.8; °F
